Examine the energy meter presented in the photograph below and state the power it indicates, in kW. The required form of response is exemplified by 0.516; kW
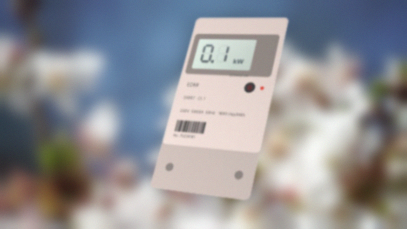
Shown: 0.1; kW
